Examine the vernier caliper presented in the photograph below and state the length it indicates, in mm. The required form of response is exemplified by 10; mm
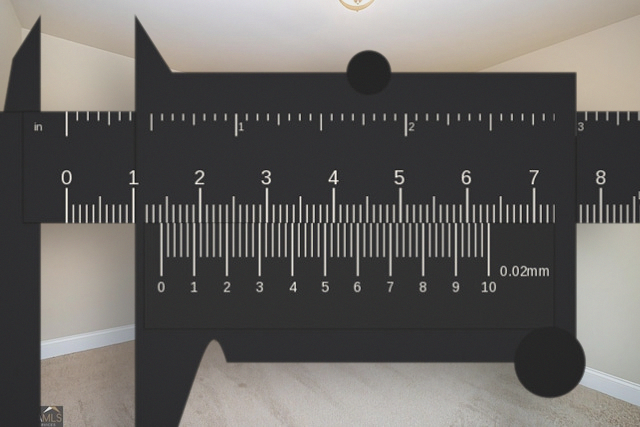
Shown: 14.2; mm
